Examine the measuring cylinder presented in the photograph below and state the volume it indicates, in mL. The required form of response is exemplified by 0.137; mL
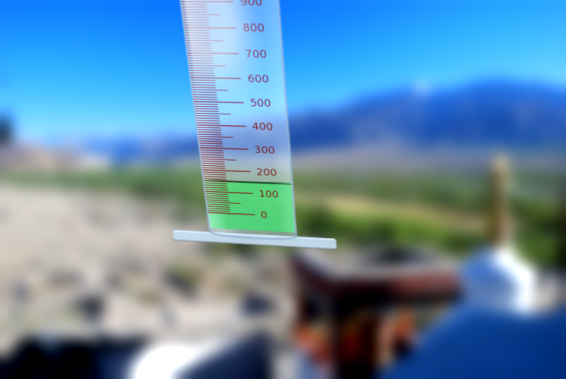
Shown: 150; mL
